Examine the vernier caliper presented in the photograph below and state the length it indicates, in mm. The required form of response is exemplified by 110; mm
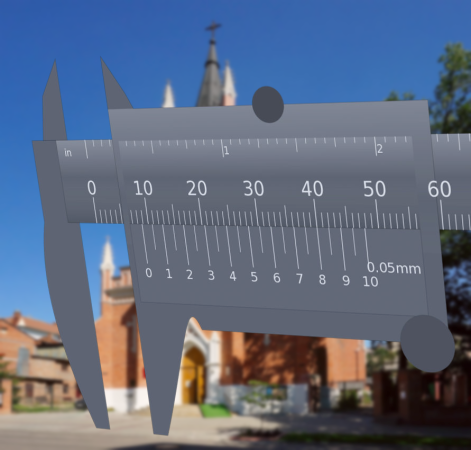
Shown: 8.8; mm
